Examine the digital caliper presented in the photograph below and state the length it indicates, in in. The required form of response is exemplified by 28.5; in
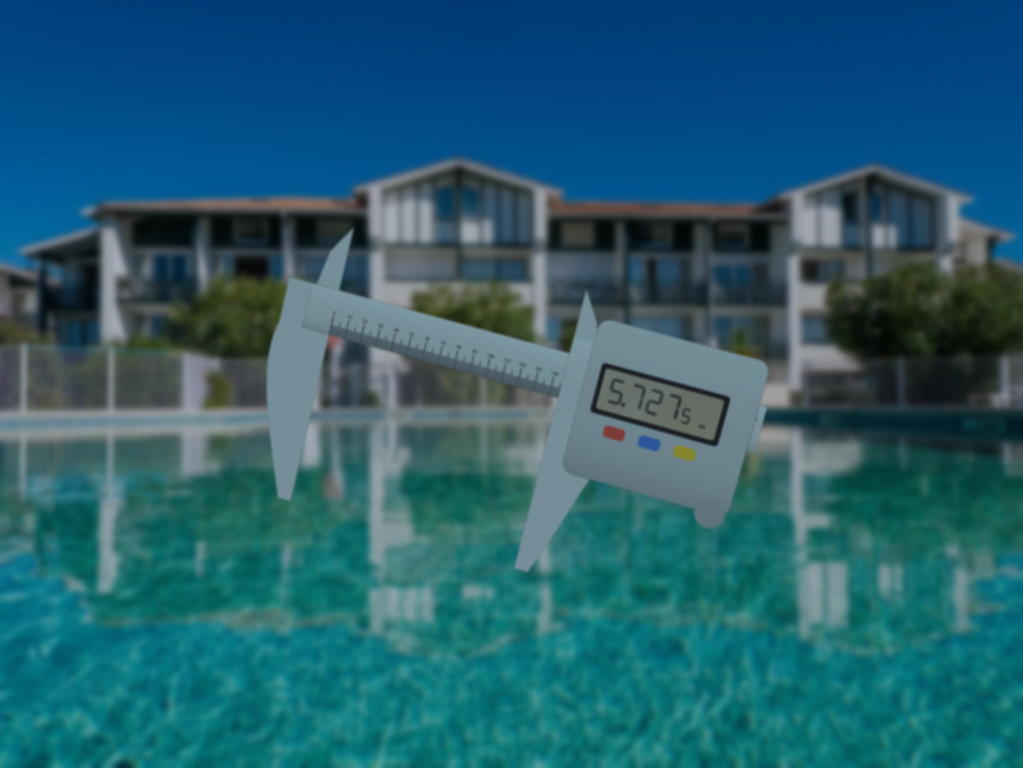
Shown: 5.7275; in
